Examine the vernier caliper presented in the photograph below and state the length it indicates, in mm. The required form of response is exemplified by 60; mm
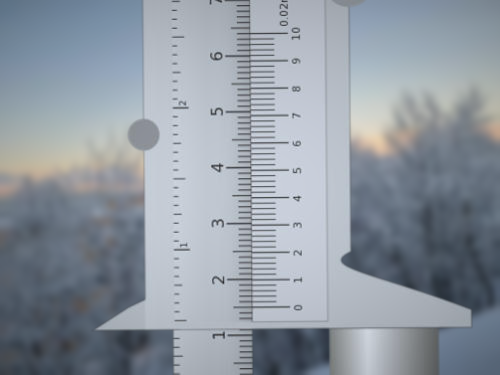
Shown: 15.0; mm
